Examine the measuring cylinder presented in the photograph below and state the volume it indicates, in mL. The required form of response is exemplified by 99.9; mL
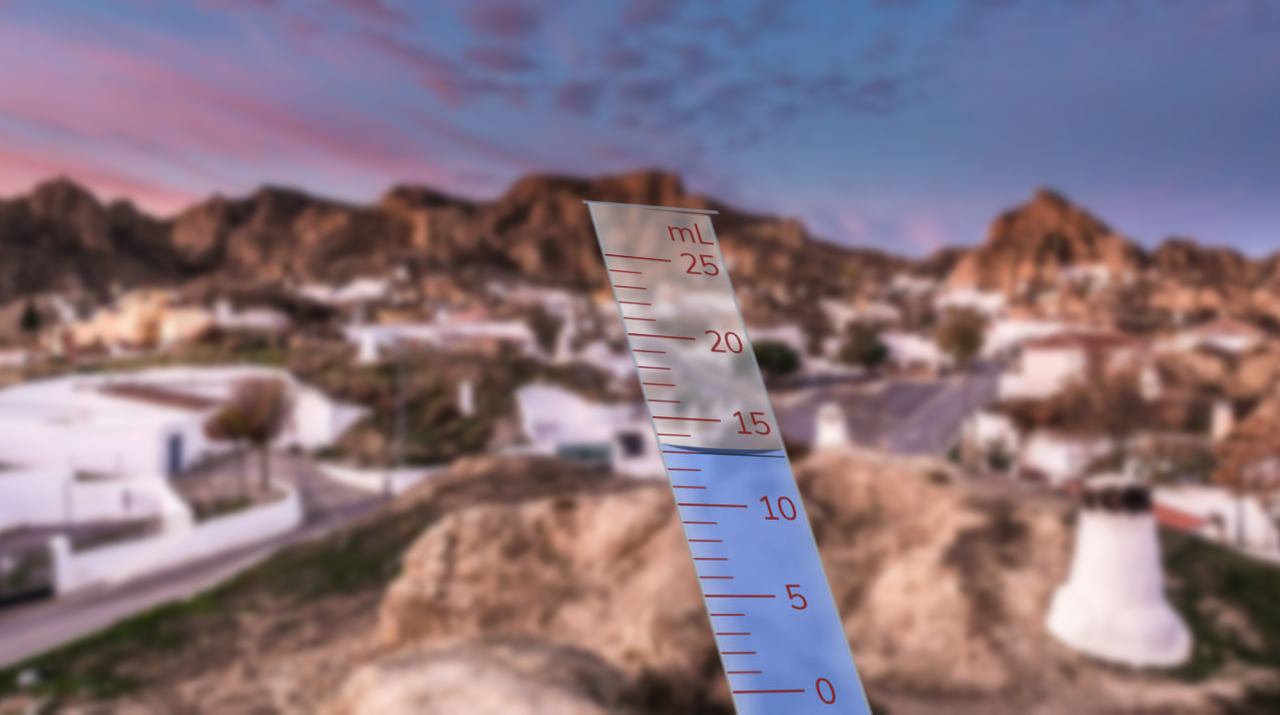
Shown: 13; mL
